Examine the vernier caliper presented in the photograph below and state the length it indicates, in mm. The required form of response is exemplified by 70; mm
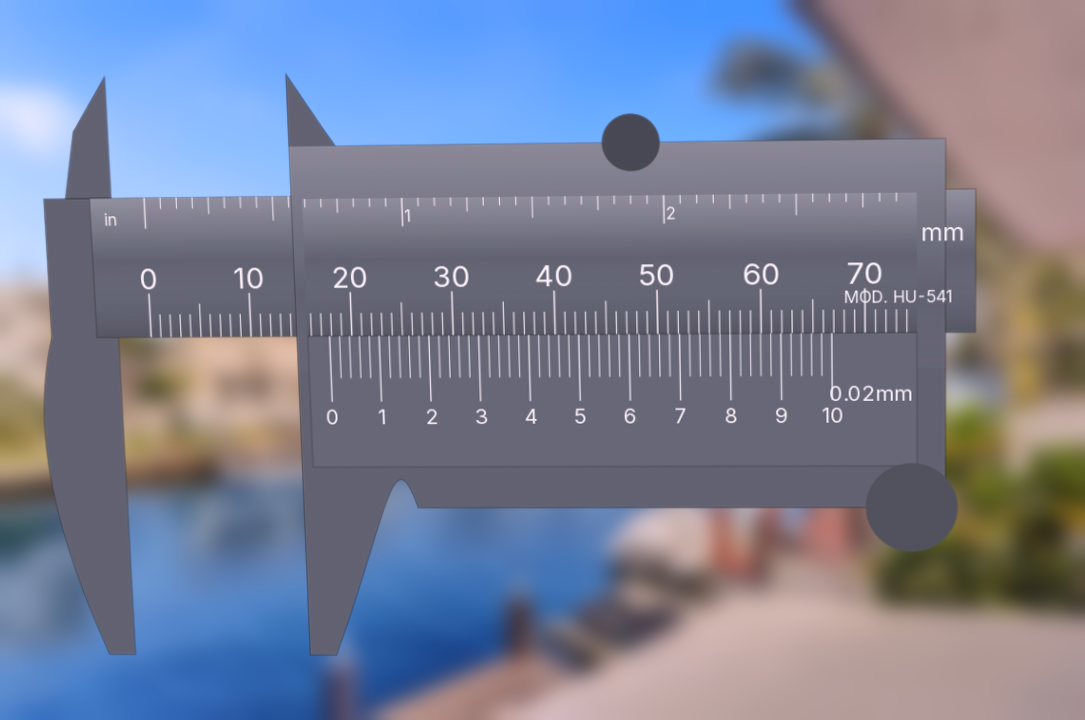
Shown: 17.8; mm
